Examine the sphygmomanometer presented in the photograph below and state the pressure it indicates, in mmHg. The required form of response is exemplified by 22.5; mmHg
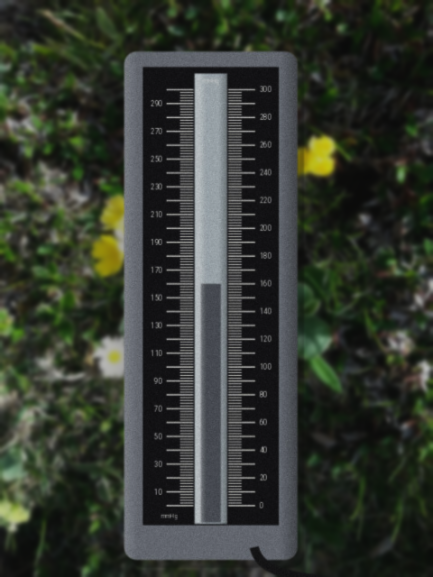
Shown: 160; mmHg
